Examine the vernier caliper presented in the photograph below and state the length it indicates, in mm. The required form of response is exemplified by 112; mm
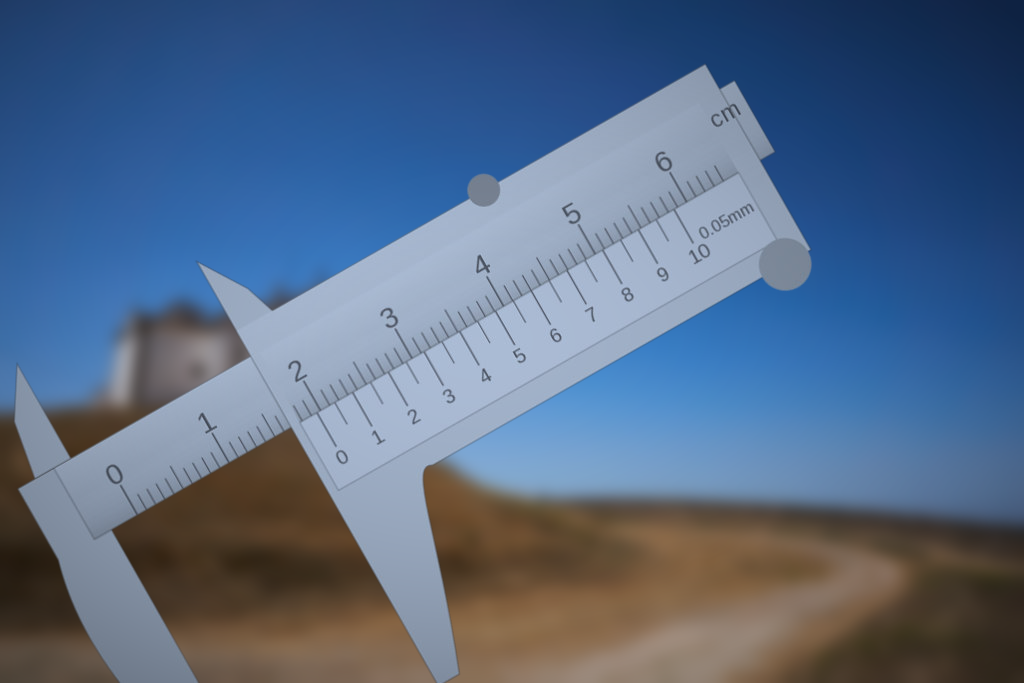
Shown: 19.6; mm
